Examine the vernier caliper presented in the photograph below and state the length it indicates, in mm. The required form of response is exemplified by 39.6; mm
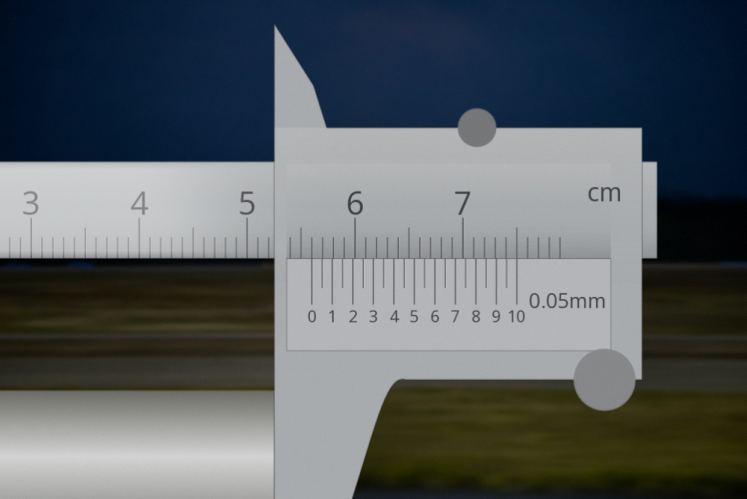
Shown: 56.0; mm
